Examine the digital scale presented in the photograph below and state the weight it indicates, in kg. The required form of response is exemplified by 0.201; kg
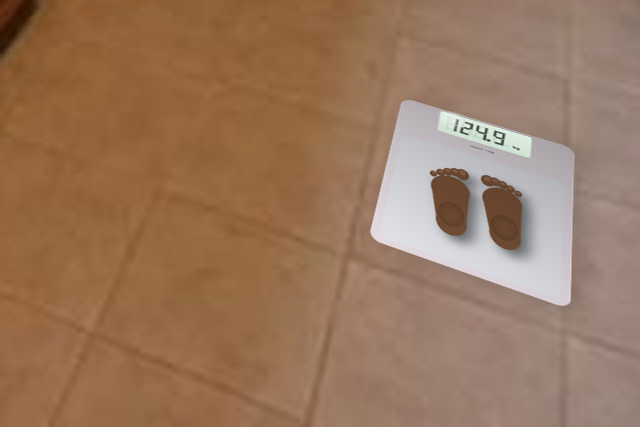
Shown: 124.9; kg
